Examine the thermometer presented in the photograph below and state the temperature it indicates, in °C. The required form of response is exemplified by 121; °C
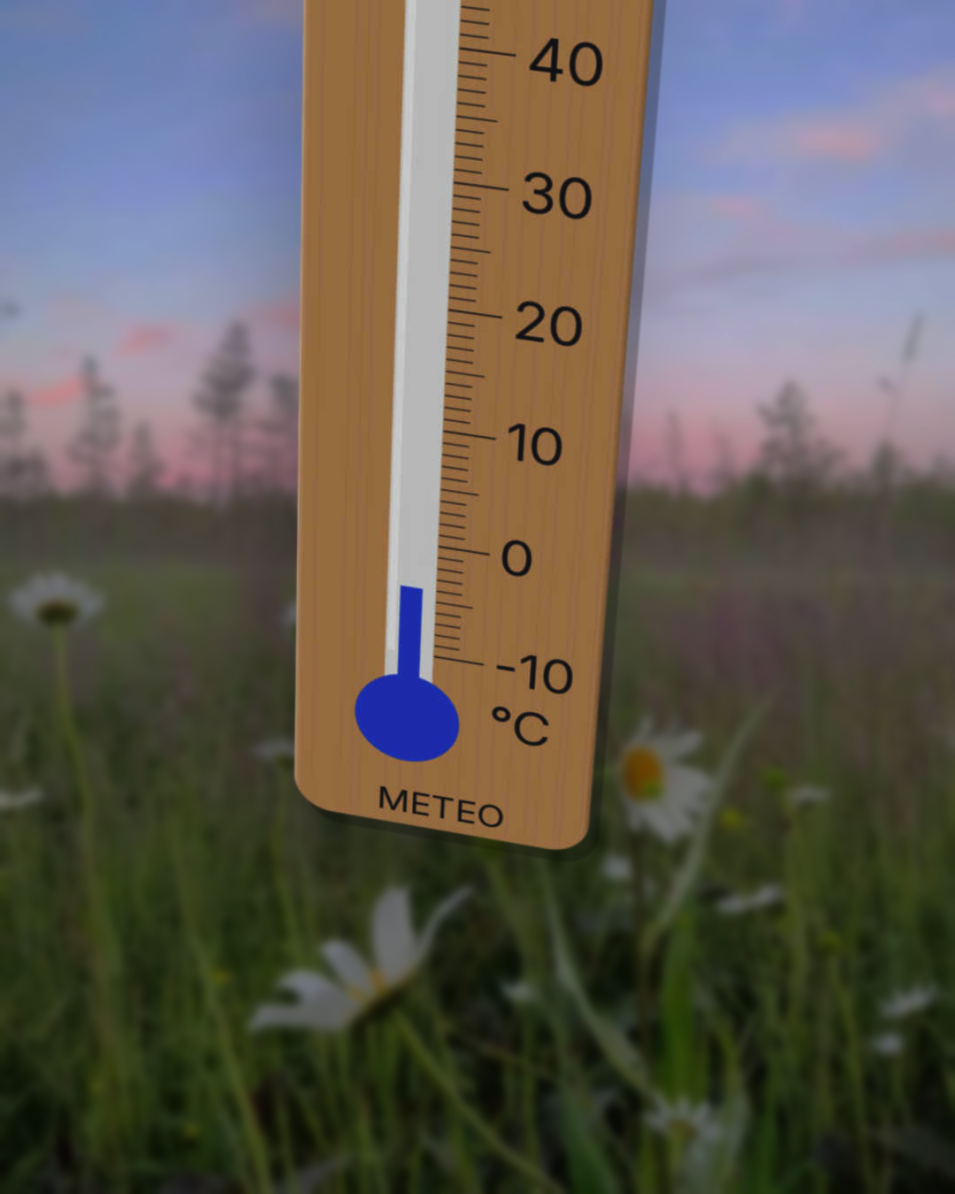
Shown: -4; °C
